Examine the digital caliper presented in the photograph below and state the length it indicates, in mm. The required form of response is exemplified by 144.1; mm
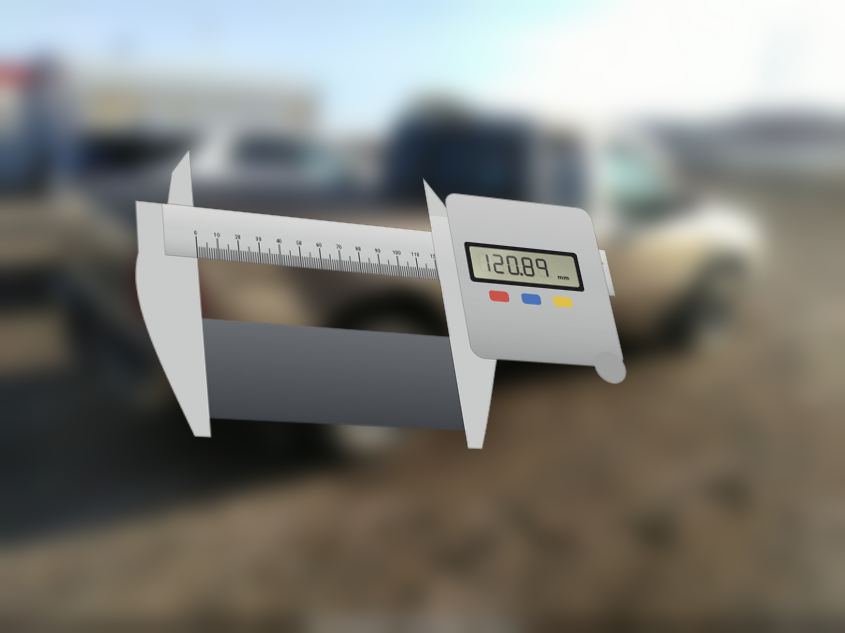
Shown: 120.89; mm
